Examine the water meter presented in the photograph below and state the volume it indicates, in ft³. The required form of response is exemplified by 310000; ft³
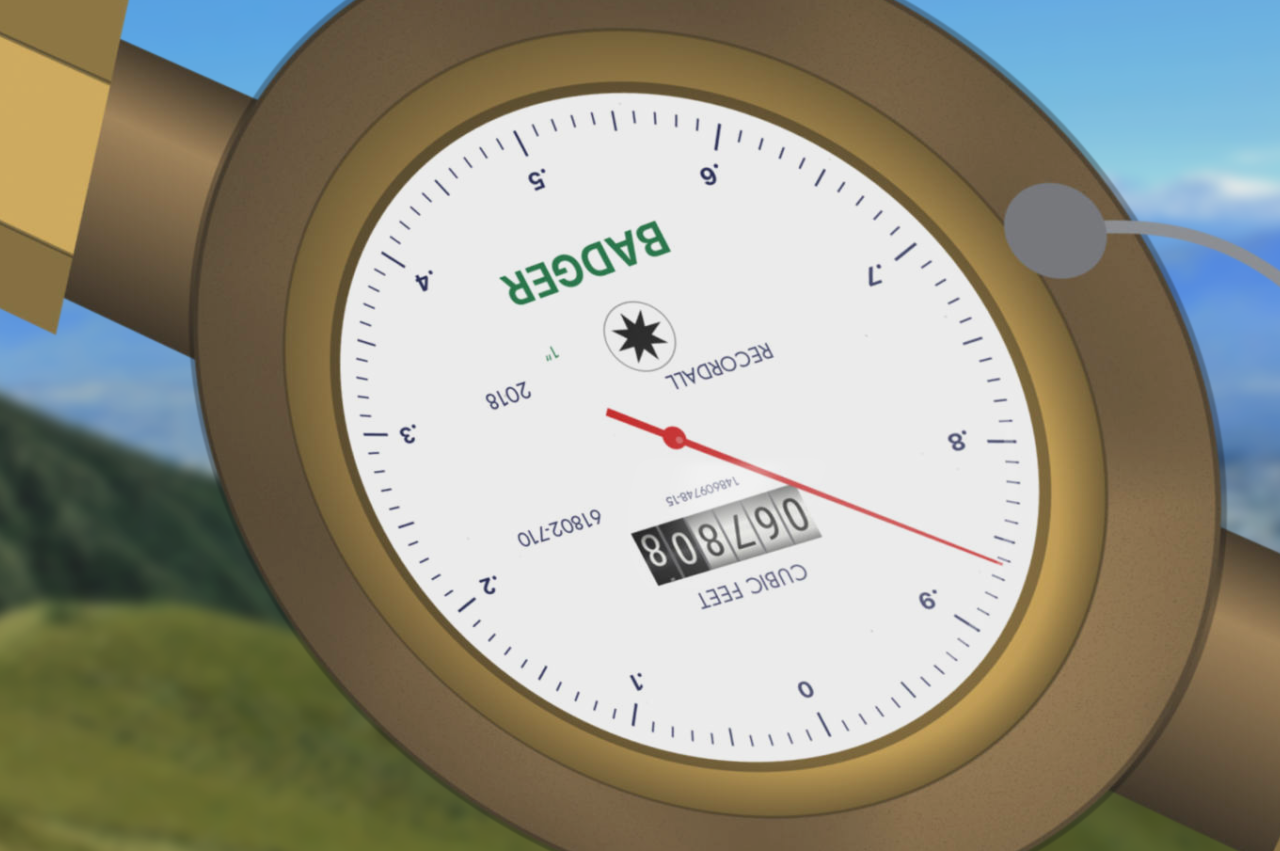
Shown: 67807.86; ft³
